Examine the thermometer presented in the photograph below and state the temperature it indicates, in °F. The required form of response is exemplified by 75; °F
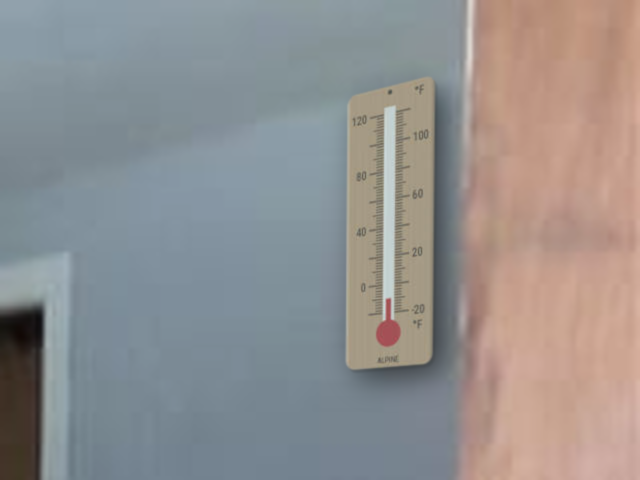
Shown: -10; °F
